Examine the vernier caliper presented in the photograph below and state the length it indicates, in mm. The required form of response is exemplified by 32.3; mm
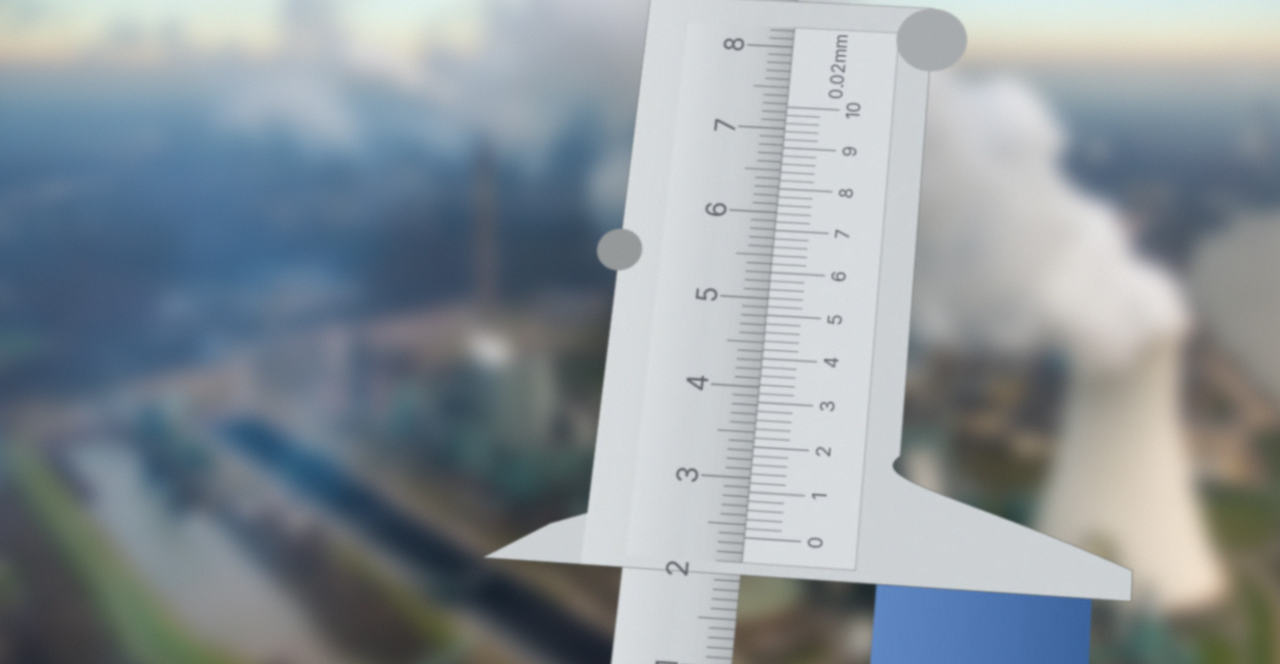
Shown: 23.6; mm
